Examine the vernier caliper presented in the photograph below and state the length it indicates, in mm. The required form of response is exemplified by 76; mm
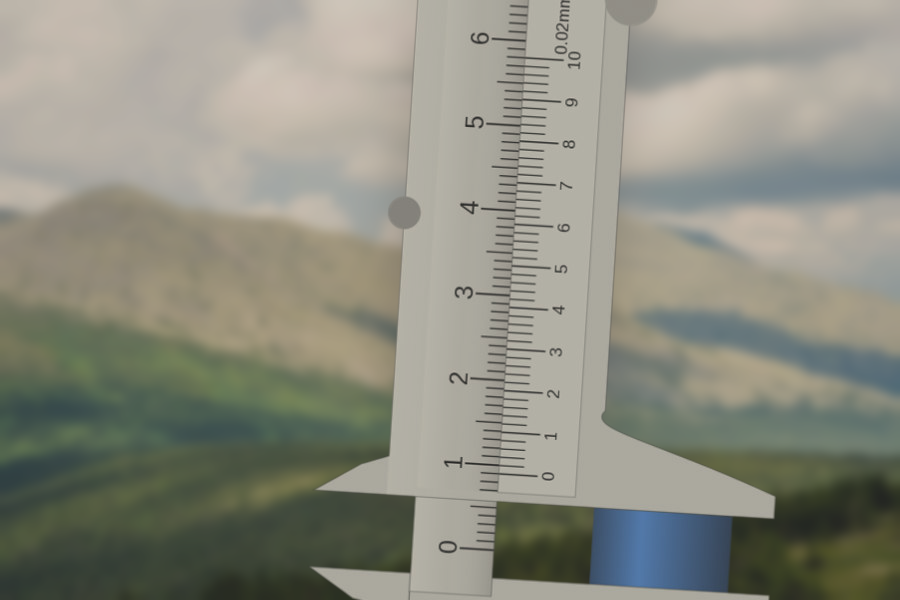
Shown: 9.0; mm
